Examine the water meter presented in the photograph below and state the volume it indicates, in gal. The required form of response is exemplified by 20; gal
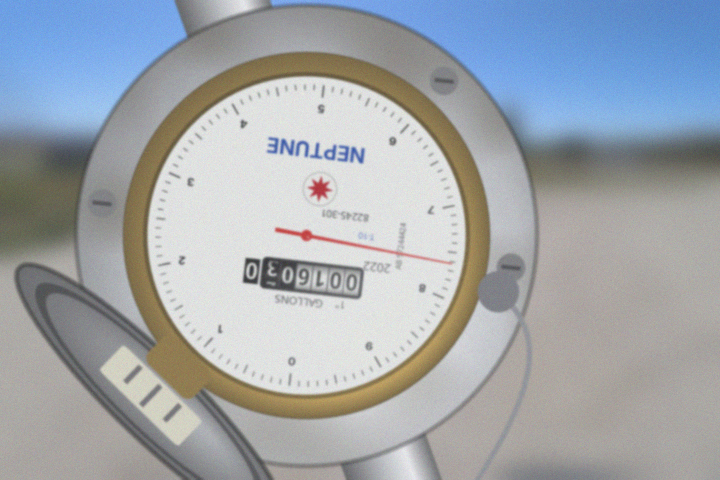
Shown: 16027.6; gal
